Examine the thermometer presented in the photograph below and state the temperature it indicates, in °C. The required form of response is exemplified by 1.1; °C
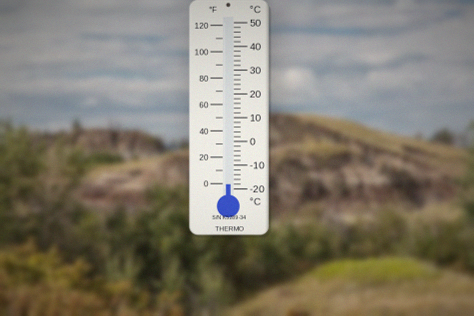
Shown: -18; °C
